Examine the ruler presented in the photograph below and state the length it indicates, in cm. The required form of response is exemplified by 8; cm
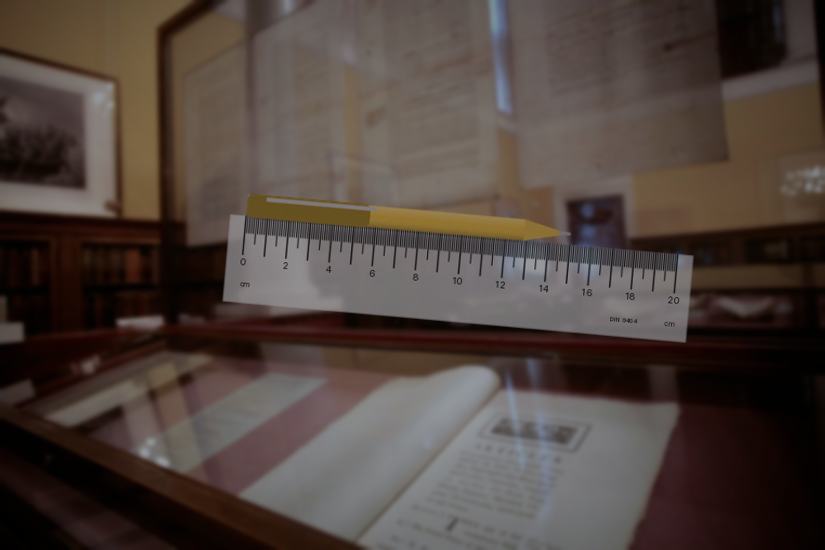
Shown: 15; cm
